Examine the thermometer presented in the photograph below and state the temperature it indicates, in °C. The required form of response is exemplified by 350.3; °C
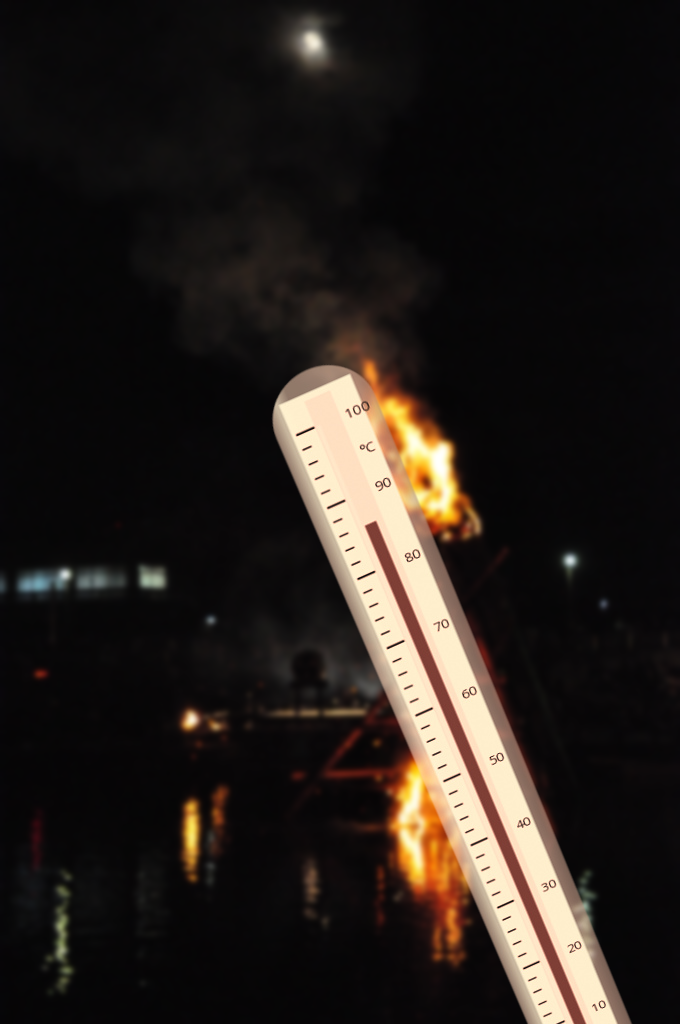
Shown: 86; °C
